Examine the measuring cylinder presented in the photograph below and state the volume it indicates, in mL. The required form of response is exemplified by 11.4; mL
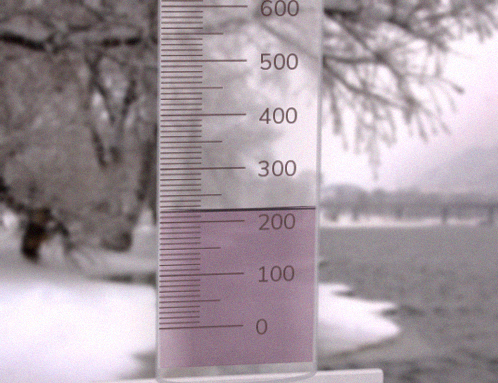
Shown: 220; mL
